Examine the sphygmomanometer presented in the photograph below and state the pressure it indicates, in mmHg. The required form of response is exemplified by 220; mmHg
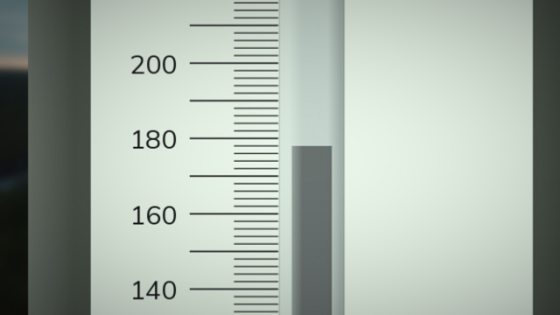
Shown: 178; mmHg
